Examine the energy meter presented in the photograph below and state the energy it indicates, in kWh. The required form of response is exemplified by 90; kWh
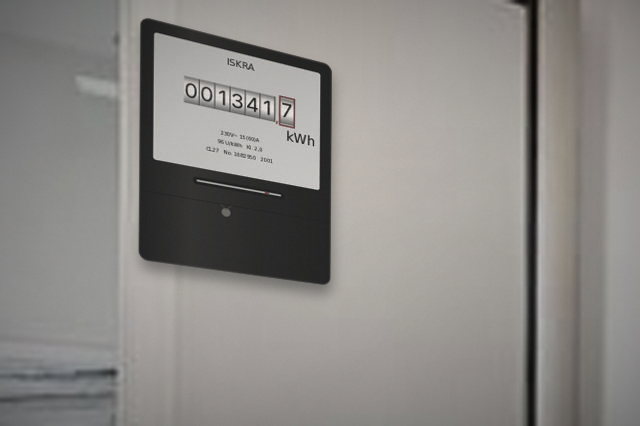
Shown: 1341.7; kWh
